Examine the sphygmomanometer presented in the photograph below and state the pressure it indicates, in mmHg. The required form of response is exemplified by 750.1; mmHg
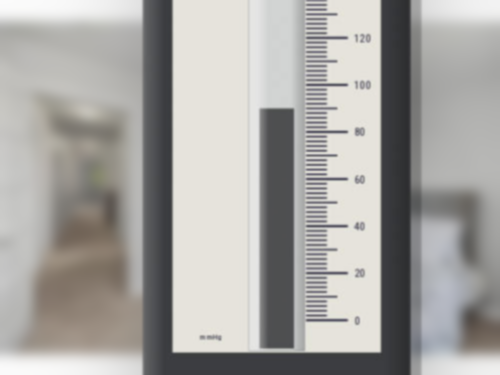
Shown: 90; mmHg
